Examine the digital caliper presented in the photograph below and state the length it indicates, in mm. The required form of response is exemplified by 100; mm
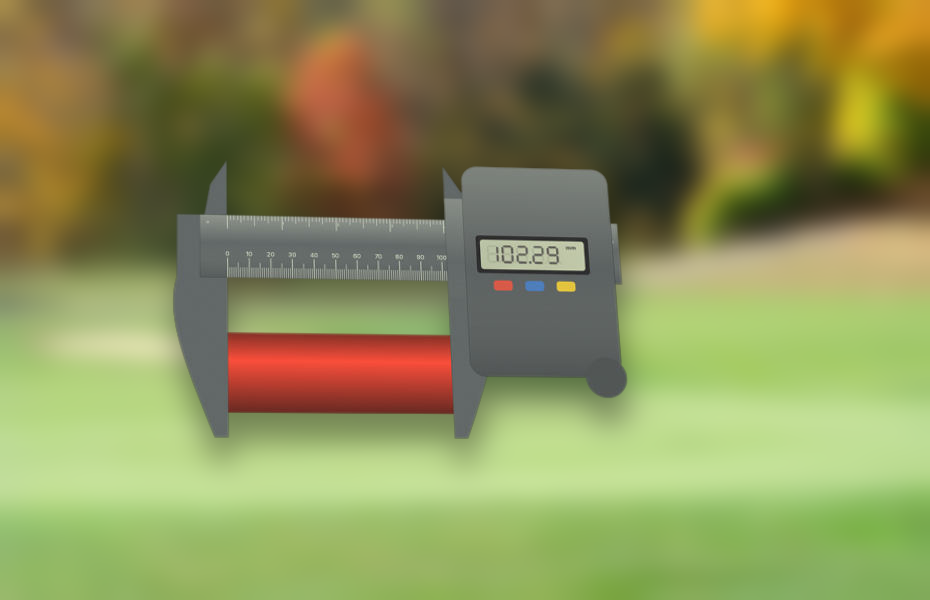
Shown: 102.29; mm
